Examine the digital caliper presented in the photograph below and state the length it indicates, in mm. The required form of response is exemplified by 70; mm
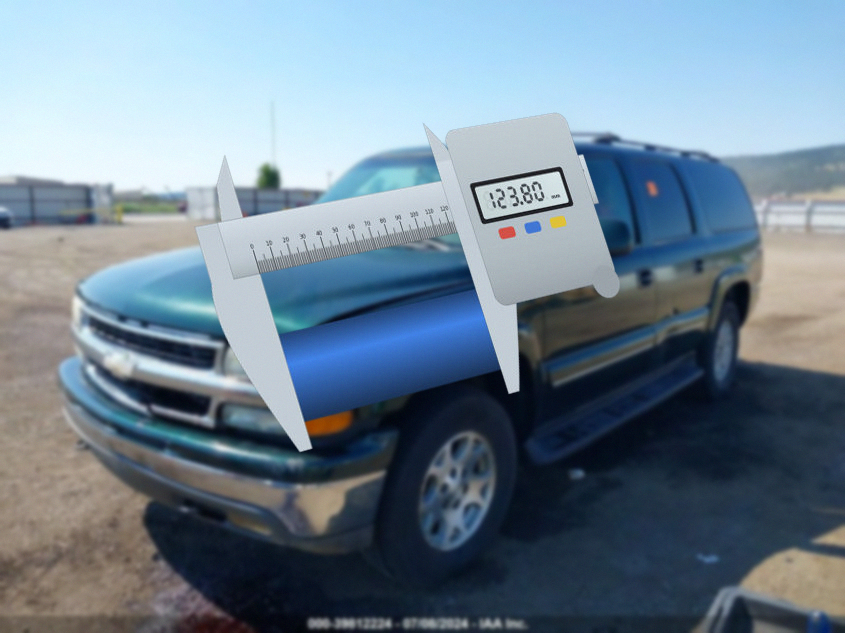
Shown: 123.80; mm
